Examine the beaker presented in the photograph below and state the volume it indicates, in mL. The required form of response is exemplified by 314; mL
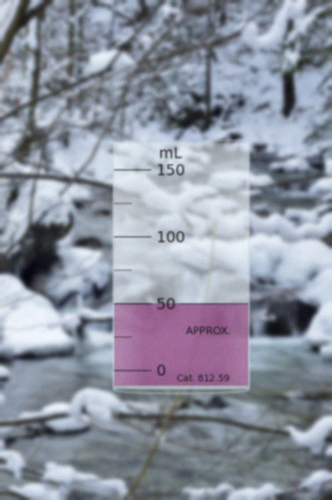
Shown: 50; mL
